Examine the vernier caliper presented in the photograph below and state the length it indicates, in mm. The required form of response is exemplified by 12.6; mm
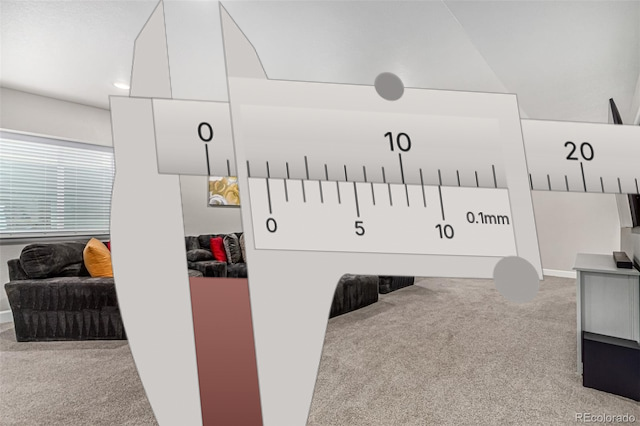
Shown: 2.9; mm
